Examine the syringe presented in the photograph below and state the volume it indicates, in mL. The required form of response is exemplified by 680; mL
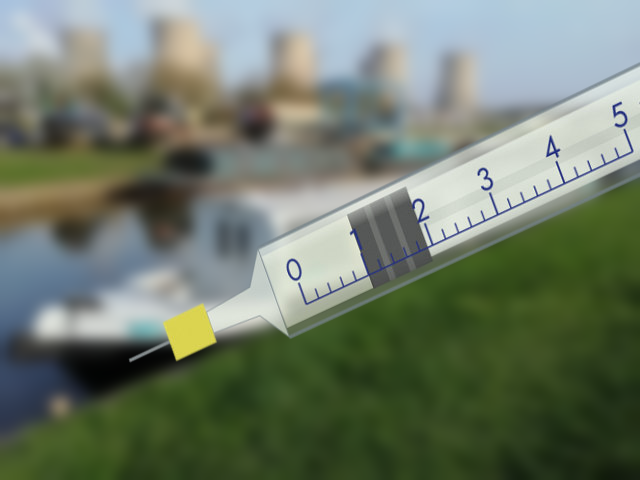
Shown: 1; mL
